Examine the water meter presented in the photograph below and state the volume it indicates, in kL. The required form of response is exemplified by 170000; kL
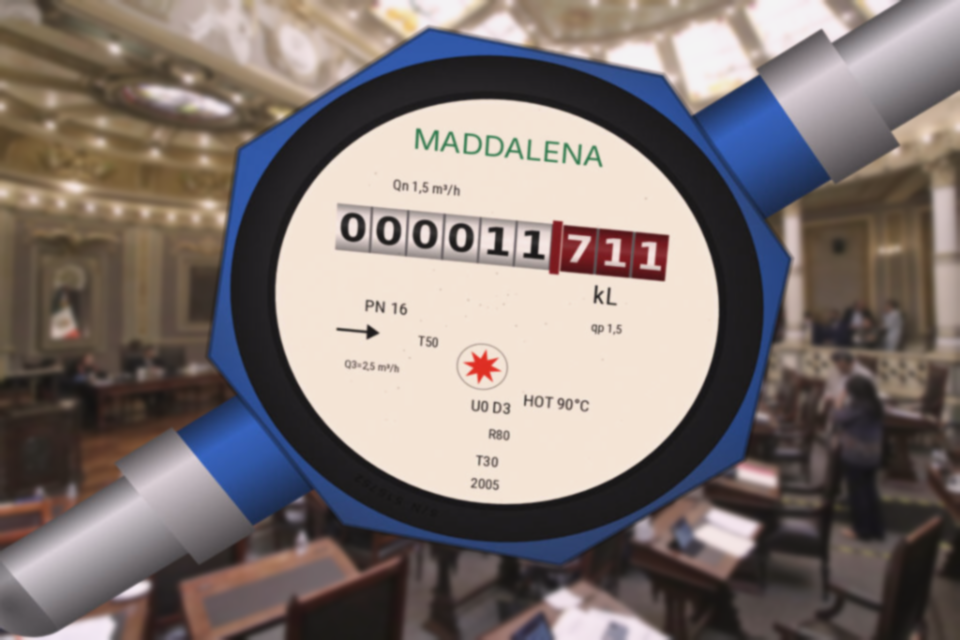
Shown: 11.711; kL
